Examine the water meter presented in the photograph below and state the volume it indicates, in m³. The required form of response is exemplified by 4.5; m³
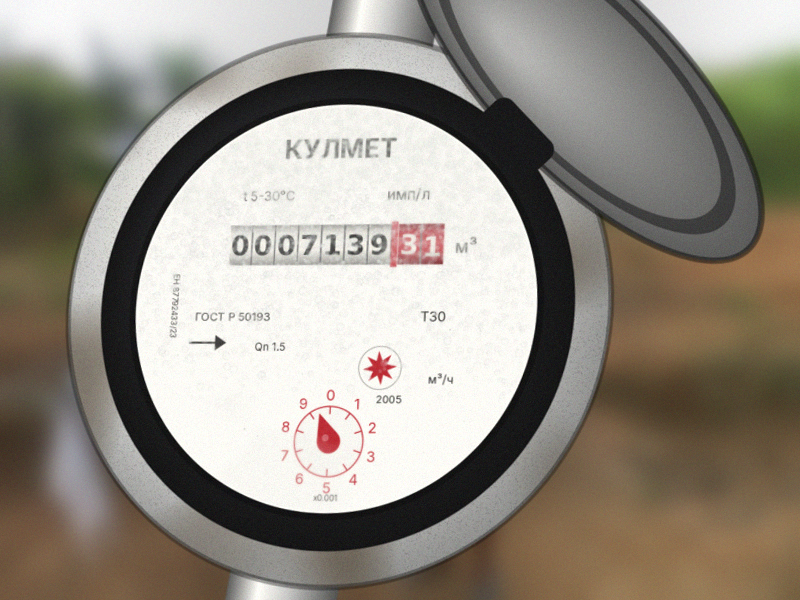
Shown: 7139.309; m³
